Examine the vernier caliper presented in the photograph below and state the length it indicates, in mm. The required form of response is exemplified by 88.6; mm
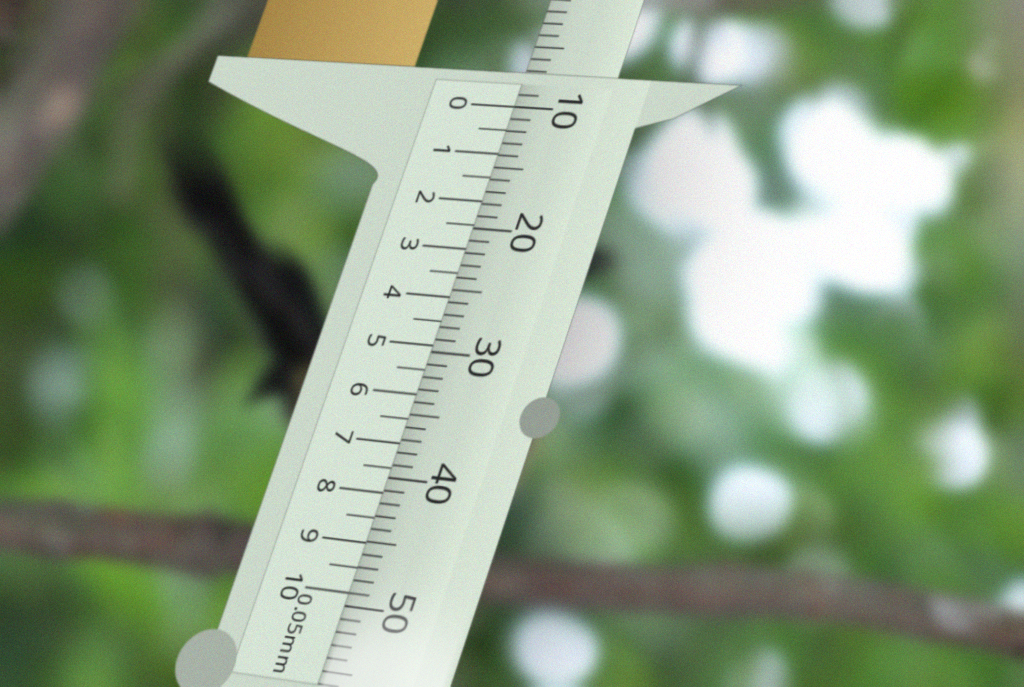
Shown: 10.0; mm
